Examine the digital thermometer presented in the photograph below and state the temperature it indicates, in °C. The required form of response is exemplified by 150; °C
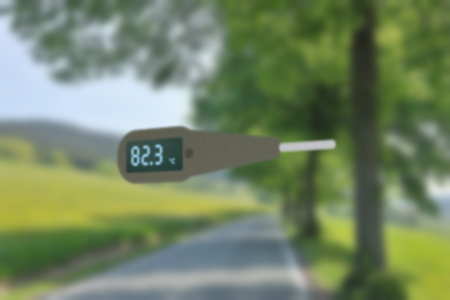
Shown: 82.3; °C
